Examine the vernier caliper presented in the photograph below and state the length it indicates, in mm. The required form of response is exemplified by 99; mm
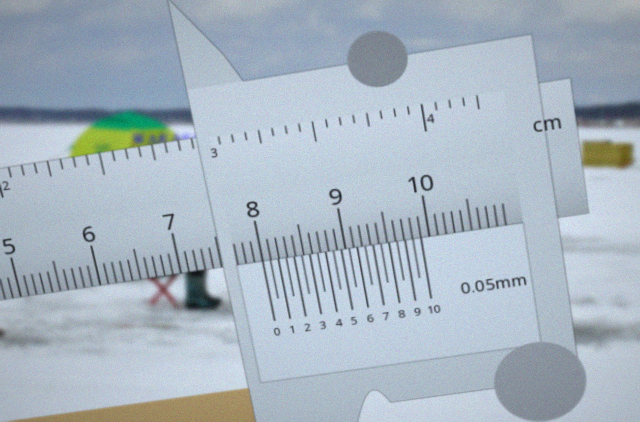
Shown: 80.0; mm
